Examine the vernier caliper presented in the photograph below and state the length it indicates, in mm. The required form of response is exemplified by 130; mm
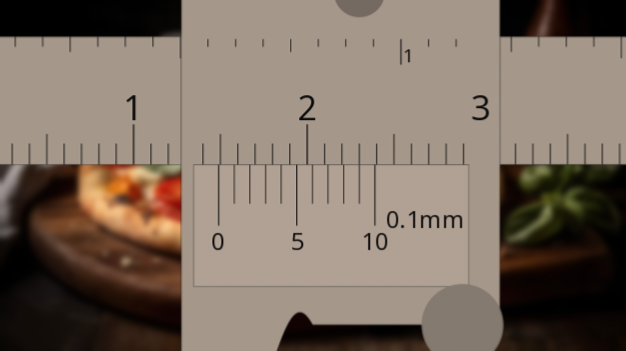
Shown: 14.9; mm
